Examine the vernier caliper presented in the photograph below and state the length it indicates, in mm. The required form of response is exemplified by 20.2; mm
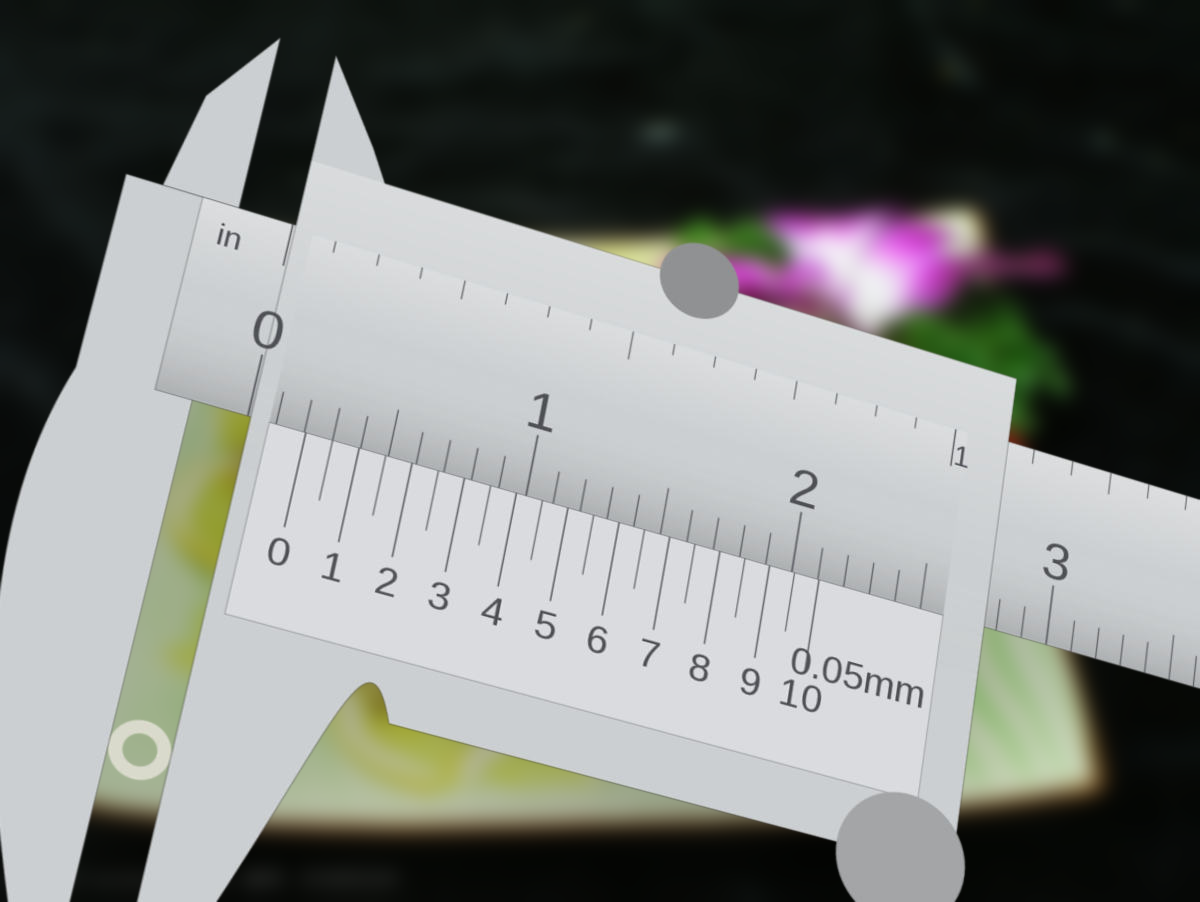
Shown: 2.05; mm
